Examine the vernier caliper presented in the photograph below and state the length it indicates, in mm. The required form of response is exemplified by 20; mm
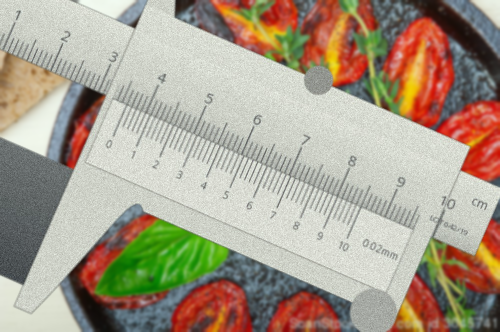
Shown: 36.0; mm
